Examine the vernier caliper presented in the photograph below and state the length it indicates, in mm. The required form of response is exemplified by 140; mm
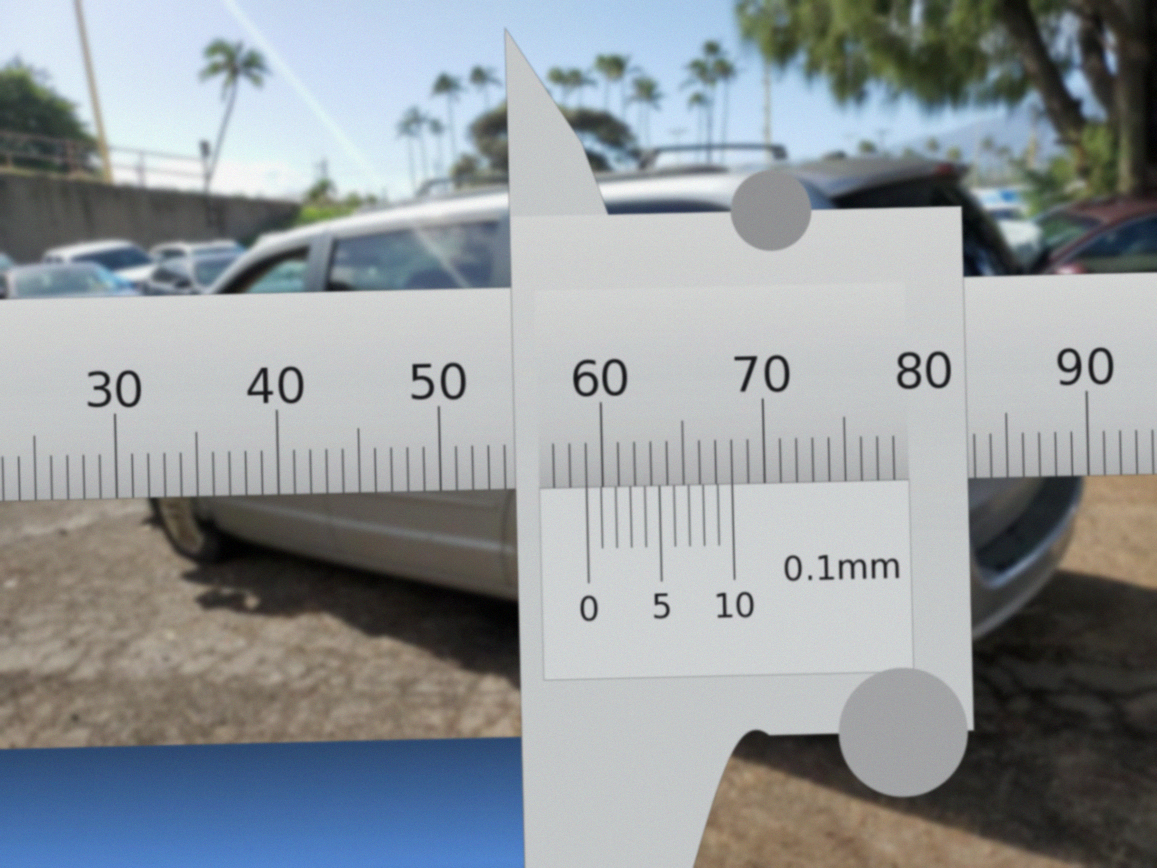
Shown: 59.0; mm
